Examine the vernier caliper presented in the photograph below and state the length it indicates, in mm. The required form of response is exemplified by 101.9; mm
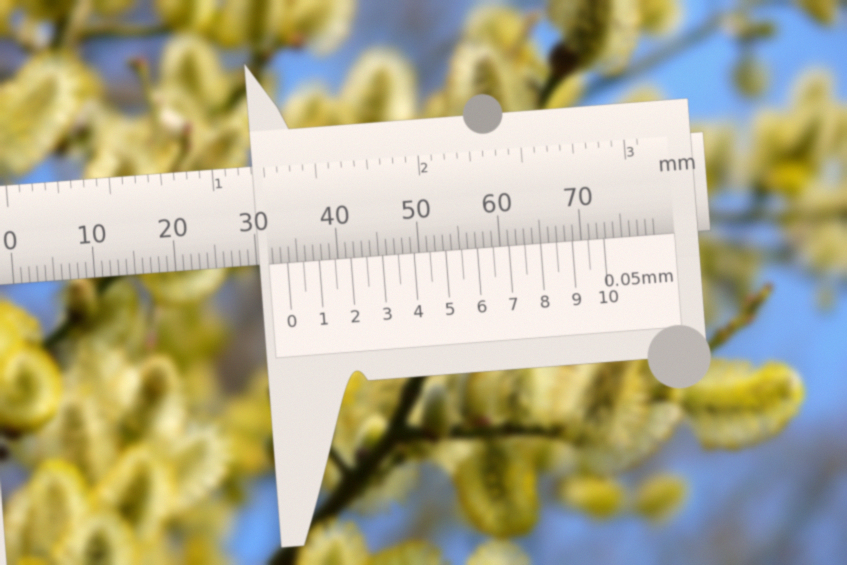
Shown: 33.8; mm
